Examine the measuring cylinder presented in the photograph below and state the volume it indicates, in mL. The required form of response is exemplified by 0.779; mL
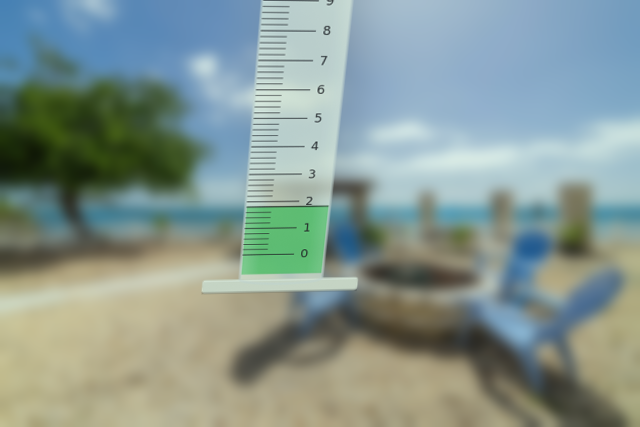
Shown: 1.8; mL
